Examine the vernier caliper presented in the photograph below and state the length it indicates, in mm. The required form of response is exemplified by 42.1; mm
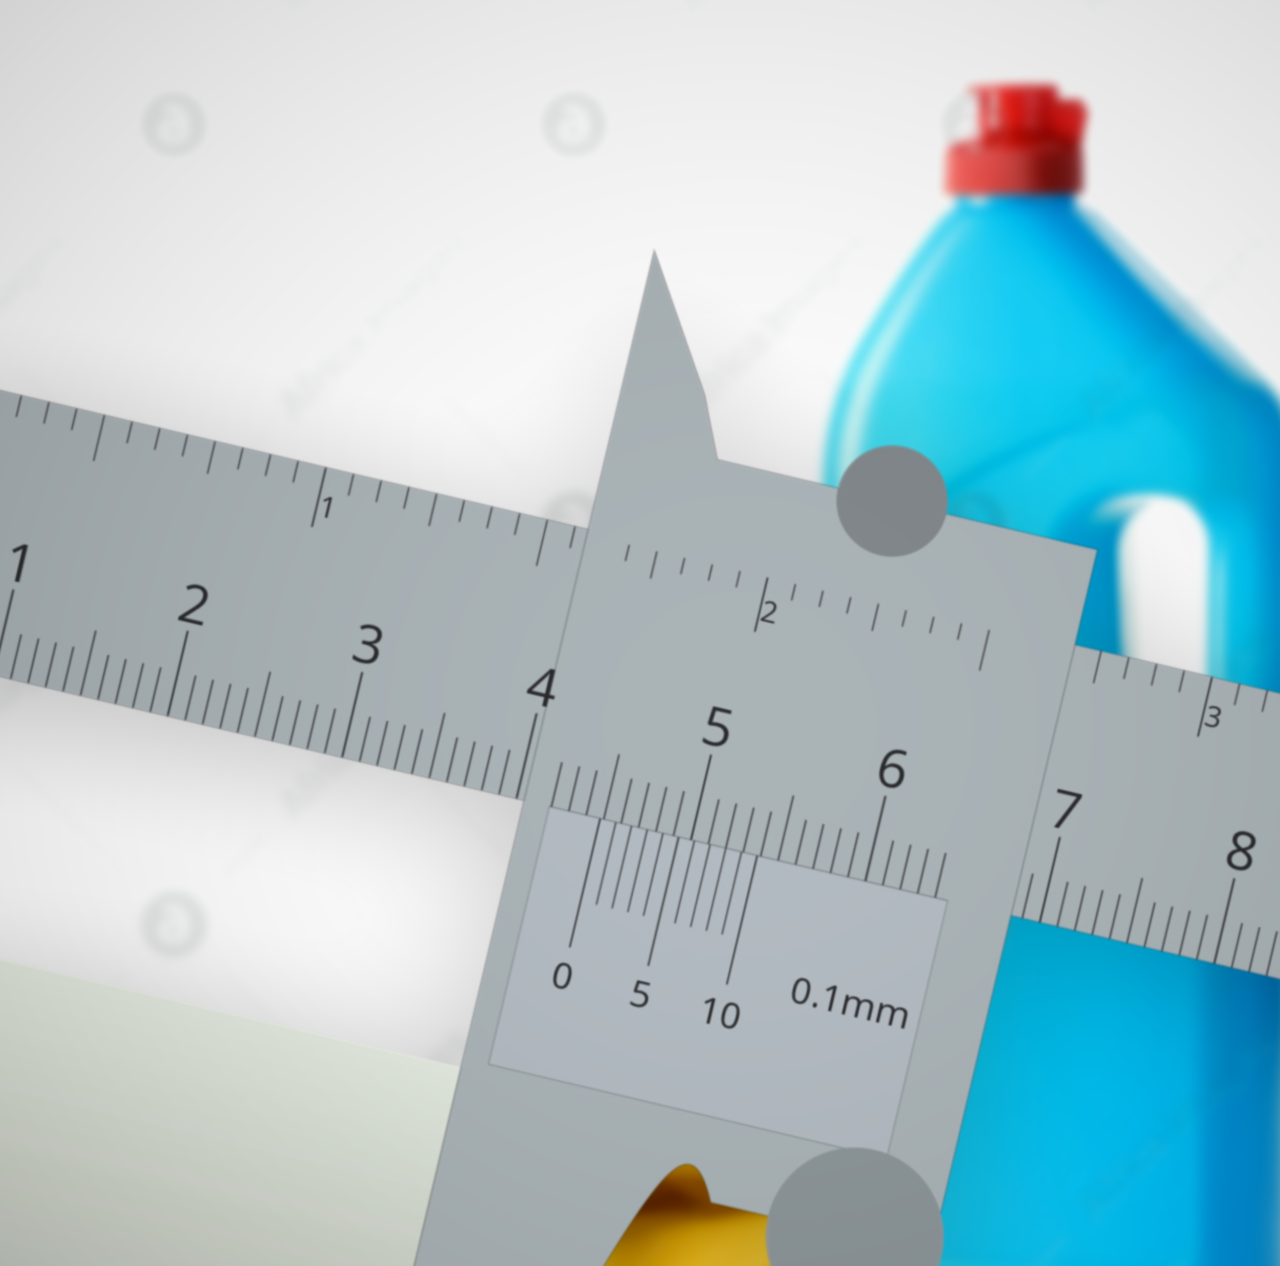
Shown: 44.8; mm
